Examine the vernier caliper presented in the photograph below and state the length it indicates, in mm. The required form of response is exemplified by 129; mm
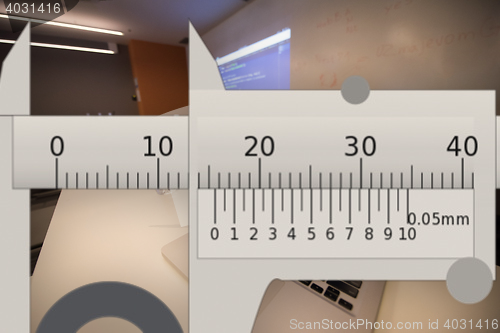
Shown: 15.6; mm
